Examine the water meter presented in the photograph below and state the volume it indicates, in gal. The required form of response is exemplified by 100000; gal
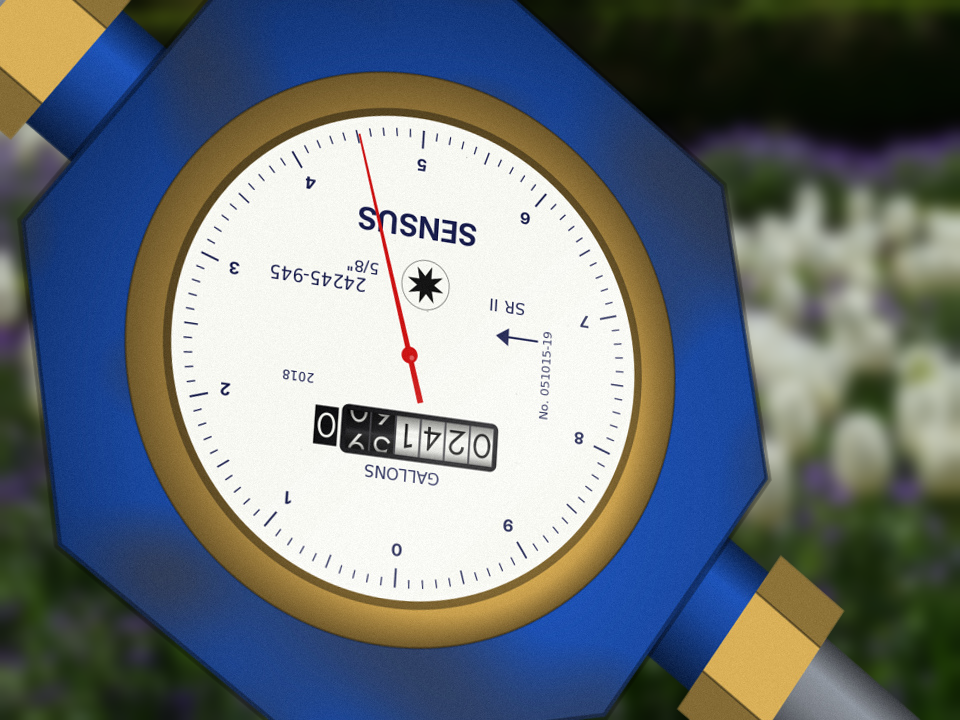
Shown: 241594.5; gal
